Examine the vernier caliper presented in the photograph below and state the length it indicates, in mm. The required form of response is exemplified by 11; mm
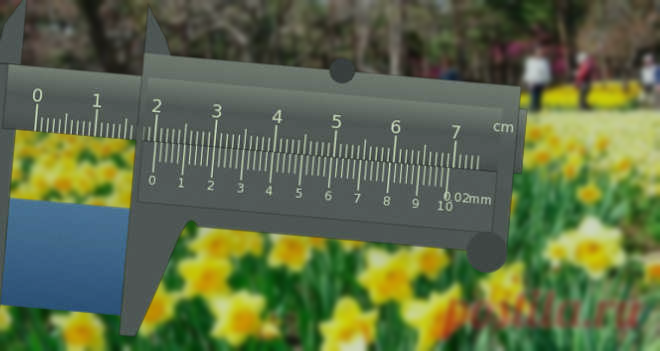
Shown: 20.2; mm
